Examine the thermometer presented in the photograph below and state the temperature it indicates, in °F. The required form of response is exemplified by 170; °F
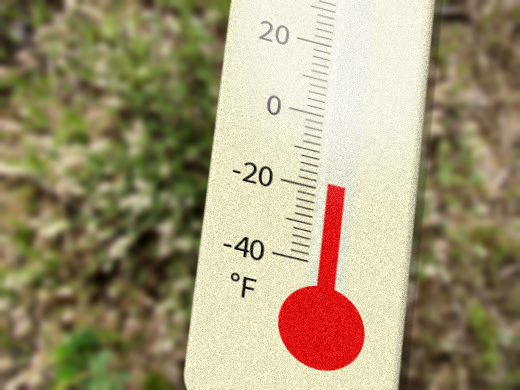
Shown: -18; °F
